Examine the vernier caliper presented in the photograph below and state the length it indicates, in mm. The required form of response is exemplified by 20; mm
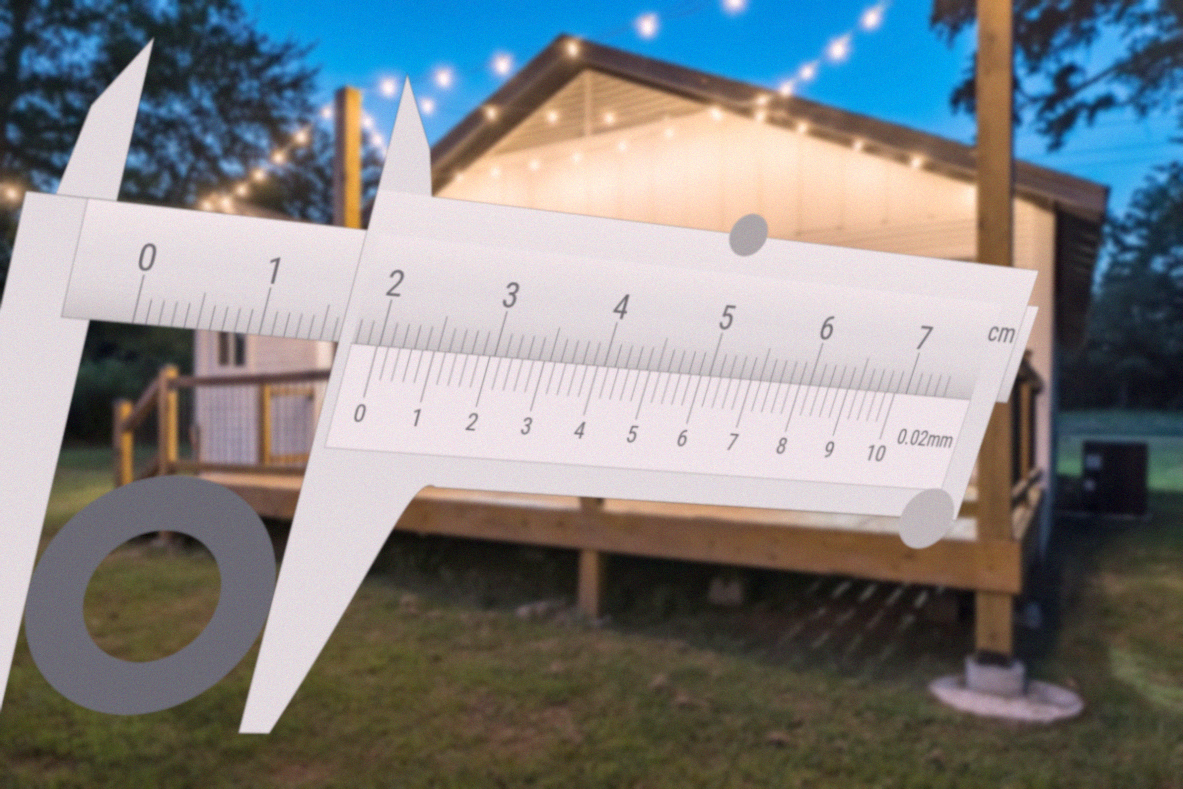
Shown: 19.8; mm
